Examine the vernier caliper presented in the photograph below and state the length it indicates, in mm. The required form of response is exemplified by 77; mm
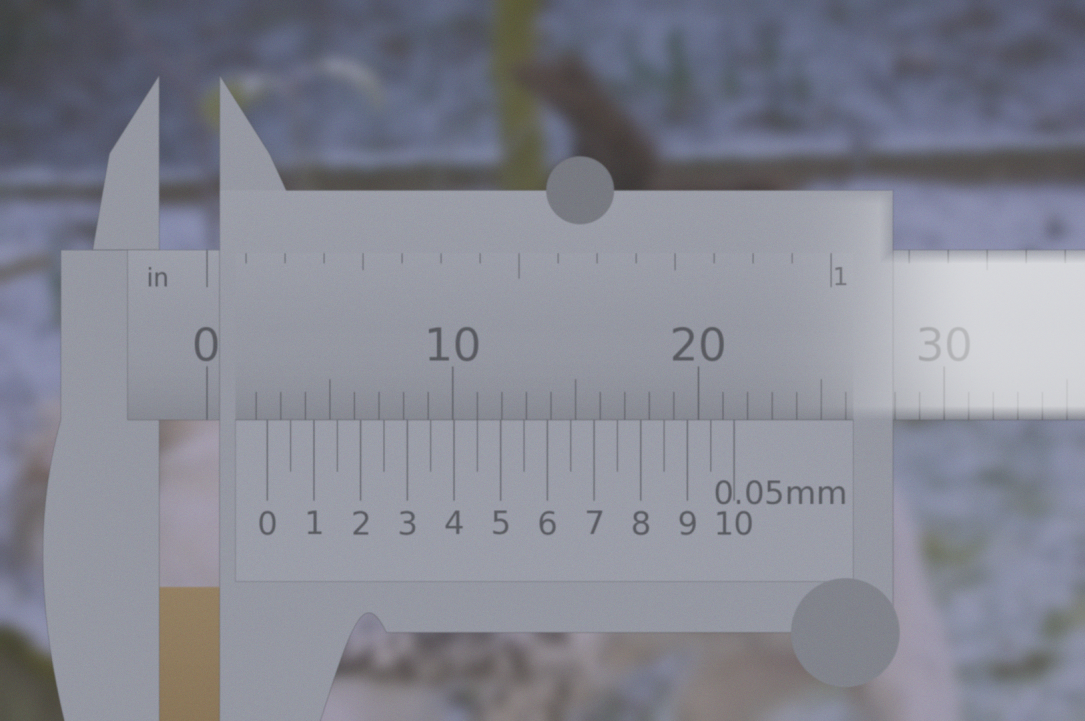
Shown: 2.45; mm
